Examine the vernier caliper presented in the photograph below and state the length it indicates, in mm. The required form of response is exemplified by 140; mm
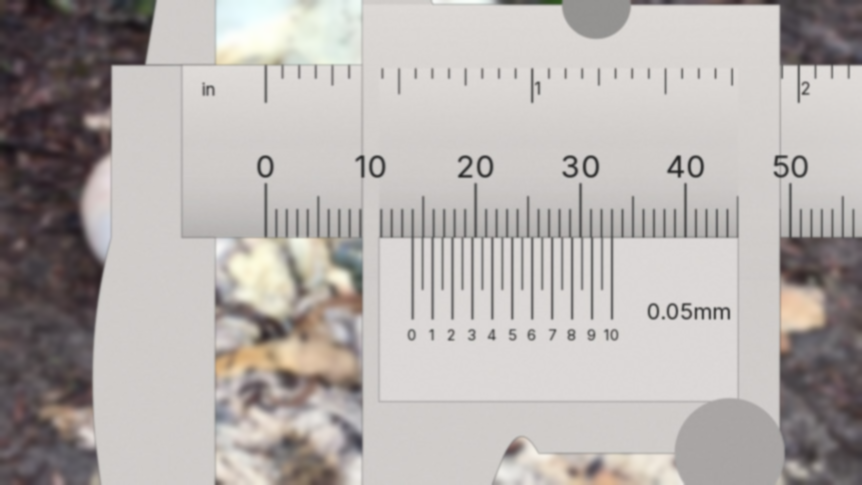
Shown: 14.0; mm
